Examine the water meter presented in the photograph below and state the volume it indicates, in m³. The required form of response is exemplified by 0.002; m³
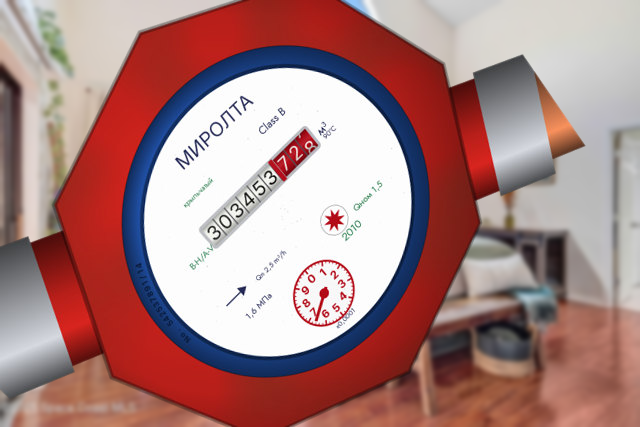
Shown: 303453.7276; m³
